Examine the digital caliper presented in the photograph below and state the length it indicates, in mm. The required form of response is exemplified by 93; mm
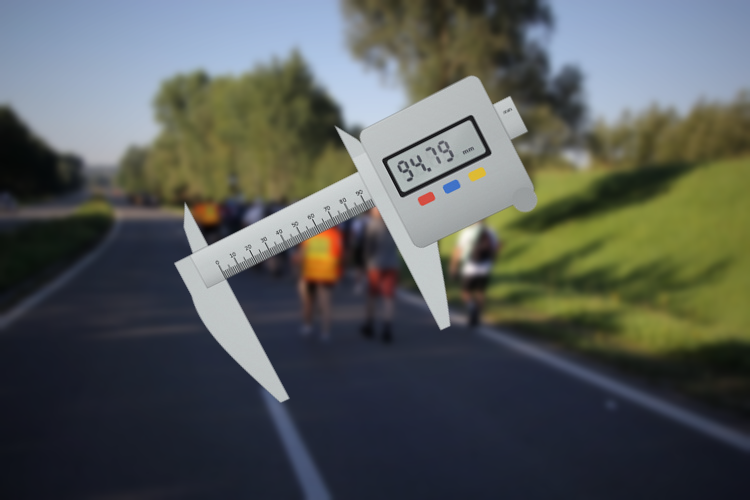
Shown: 94.79; mm
